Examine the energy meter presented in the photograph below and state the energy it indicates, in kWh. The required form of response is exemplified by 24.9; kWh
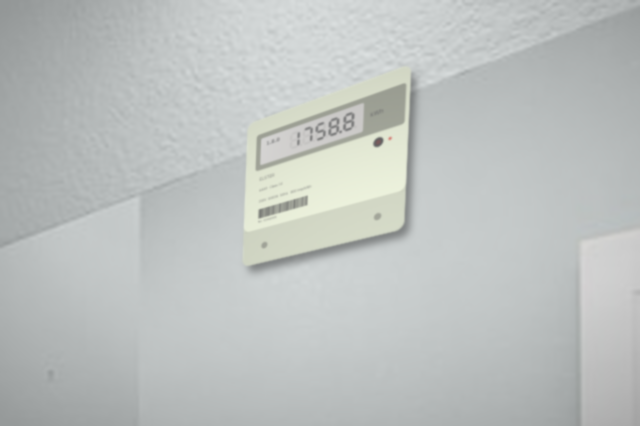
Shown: 1758.8; kWh
